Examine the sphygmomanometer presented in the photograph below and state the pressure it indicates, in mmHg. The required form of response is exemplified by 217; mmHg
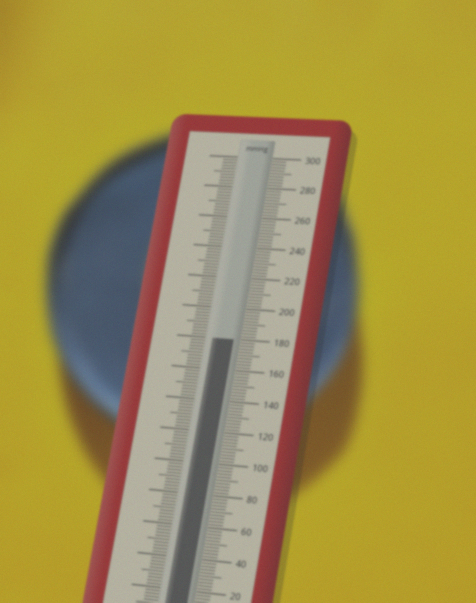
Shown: 180; mmHg
